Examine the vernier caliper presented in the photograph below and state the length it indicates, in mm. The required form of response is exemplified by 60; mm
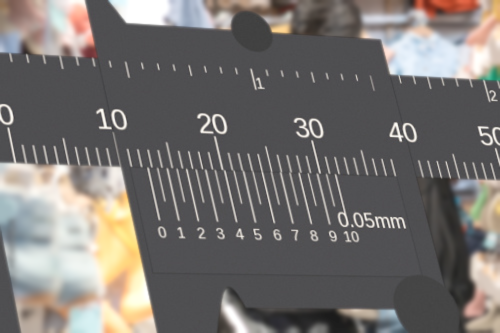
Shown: 12.6; mm
